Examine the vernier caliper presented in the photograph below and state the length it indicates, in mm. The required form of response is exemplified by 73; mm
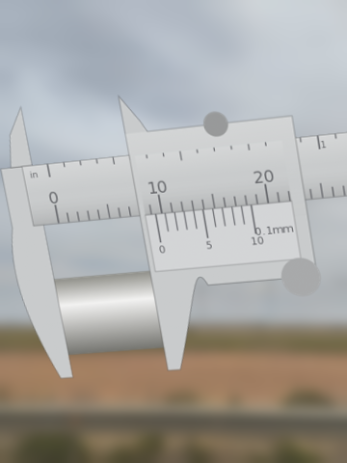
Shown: 9.4; mm
